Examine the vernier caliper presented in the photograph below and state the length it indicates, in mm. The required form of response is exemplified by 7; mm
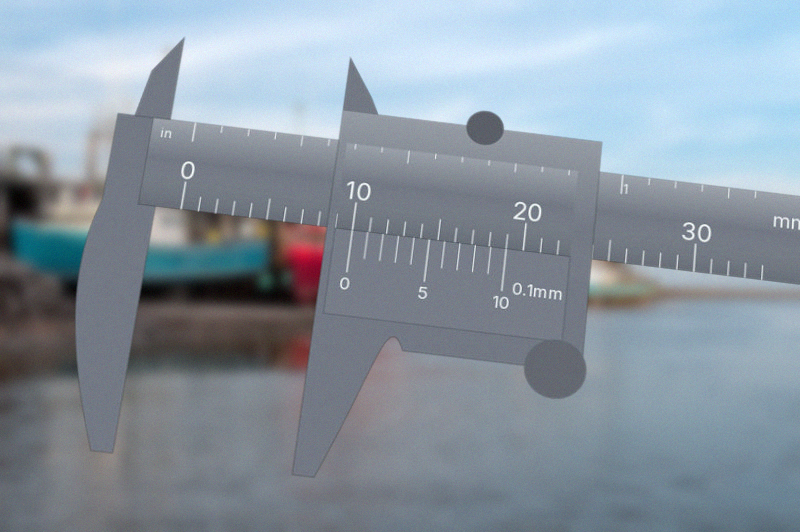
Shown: 10.0; mm
